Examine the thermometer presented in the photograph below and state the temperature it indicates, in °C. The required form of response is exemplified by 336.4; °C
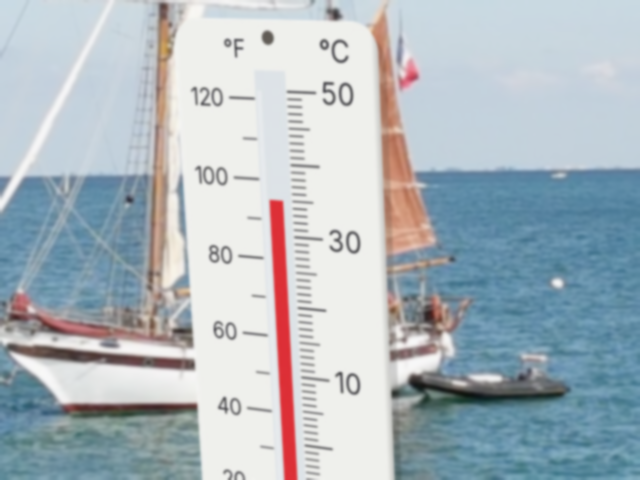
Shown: 35; °C
